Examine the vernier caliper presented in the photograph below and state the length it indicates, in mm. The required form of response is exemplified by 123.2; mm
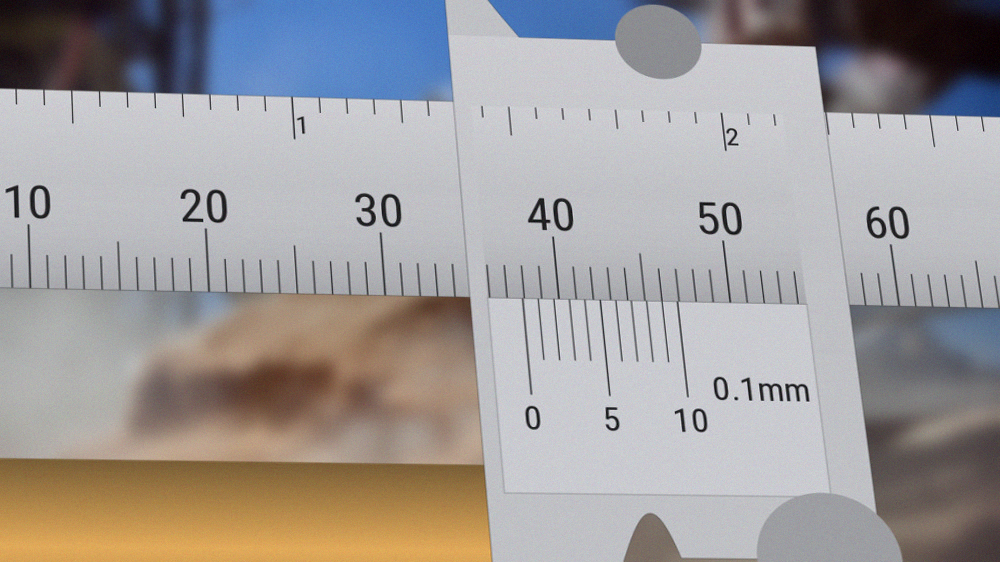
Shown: 37.9; mm
